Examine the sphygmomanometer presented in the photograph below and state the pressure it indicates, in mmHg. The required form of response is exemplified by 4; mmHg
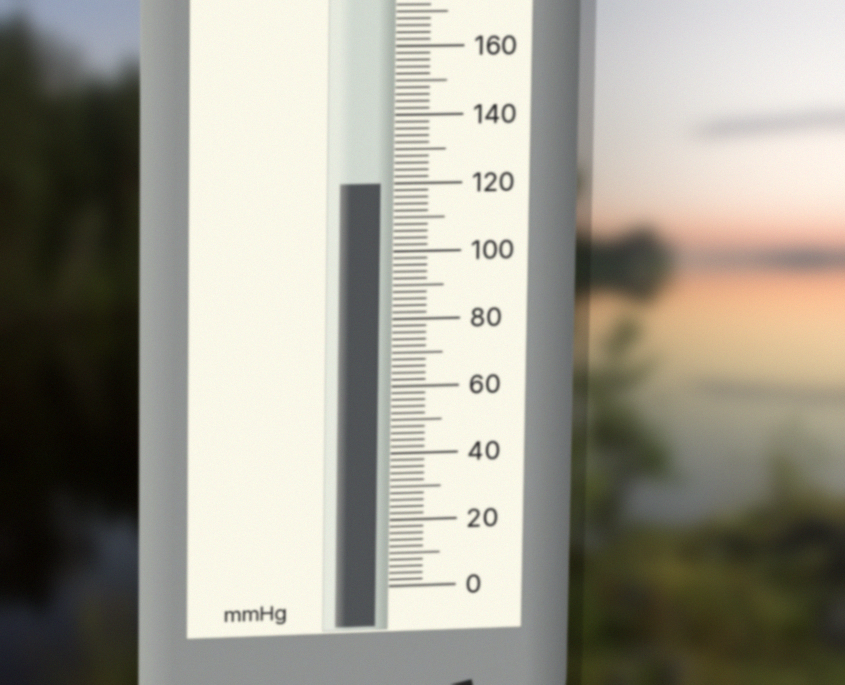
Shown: 120; mmHg
